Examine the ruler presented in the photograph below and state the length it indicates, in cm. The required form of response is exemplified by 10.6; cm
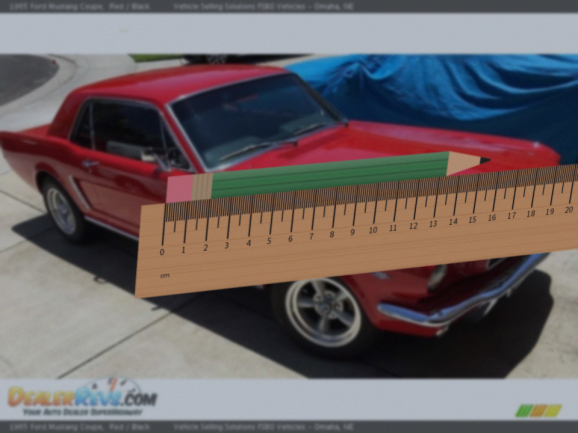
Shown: 15.5; cm
